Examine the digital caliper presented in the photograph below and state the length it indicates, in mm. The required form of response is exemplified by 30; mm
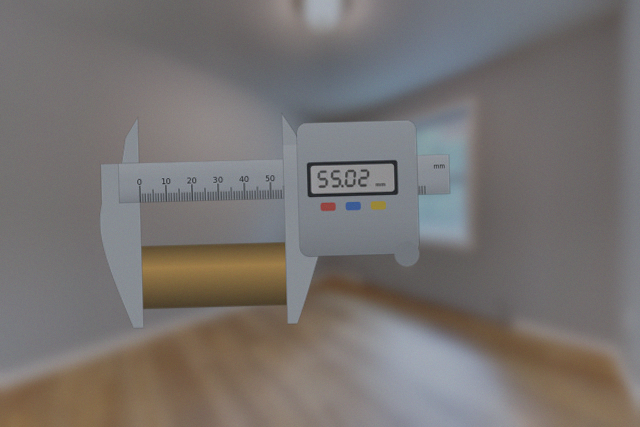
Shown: 55.02; mm
